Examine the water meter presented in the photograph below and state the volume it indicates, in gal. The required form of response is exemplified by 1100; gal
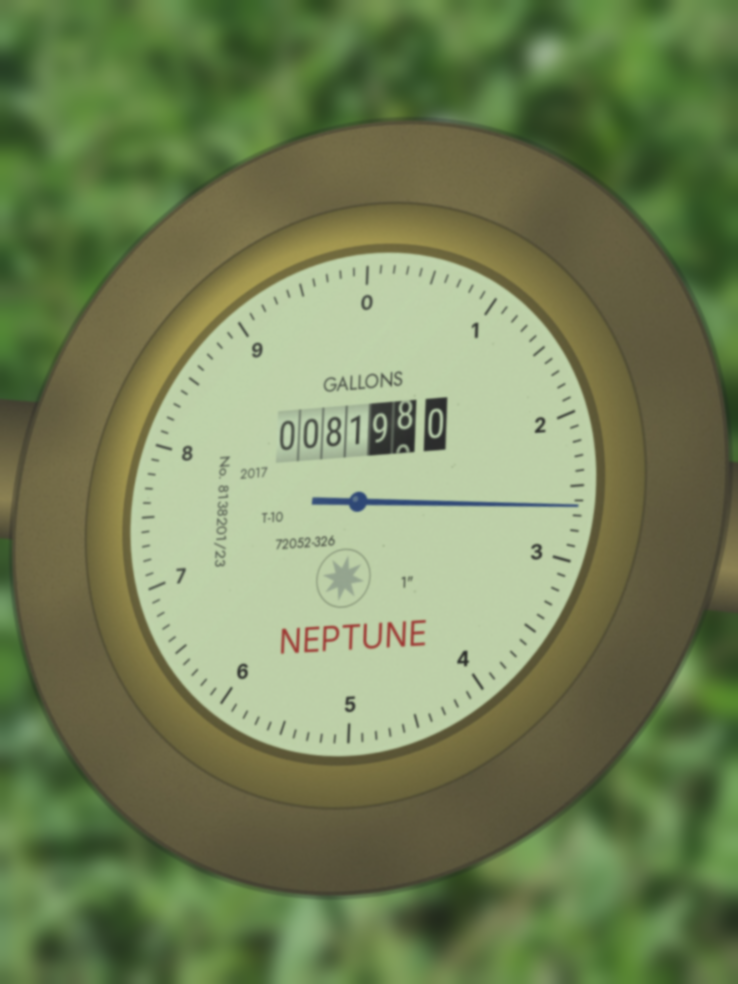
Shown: 81982.6; gal
